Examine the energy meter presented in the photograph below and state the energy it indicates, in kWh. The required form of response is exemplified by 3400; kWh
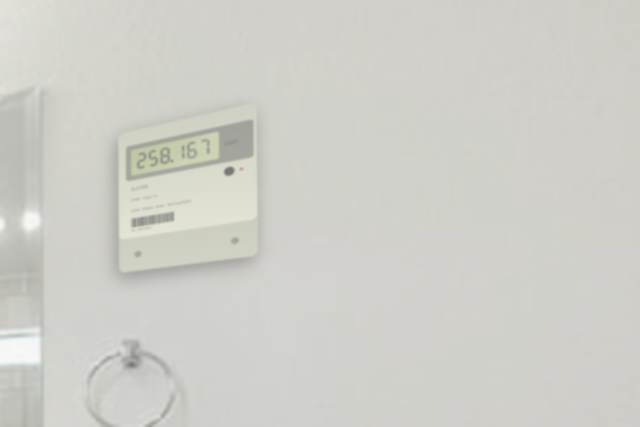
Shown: 258.167; kWh
